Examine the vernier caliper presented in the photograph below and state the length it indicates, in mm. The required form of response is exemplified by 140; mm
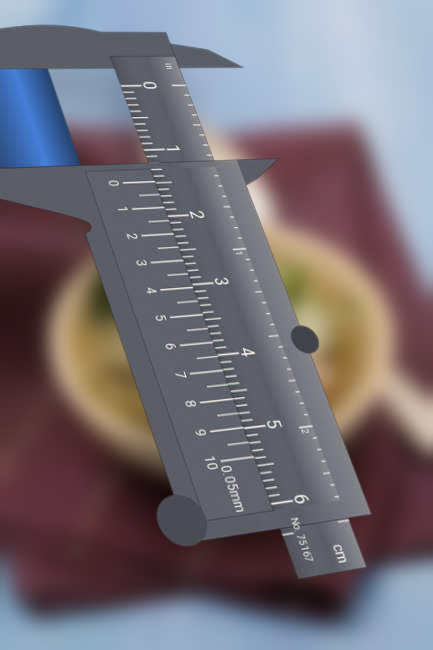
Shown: 14.8; mm
